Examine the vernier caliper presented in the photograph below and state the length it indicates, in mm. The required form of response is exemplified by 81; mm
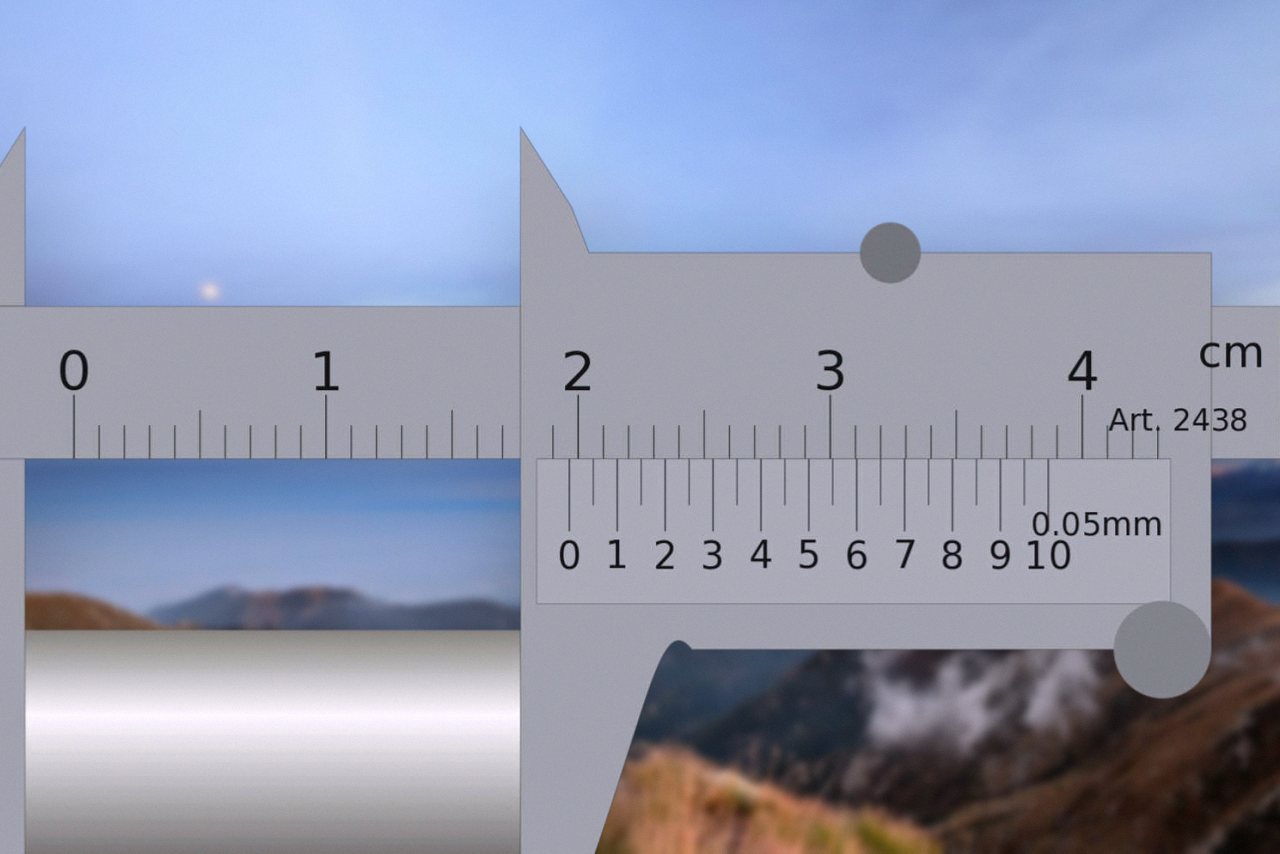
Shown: 19.65; mm
